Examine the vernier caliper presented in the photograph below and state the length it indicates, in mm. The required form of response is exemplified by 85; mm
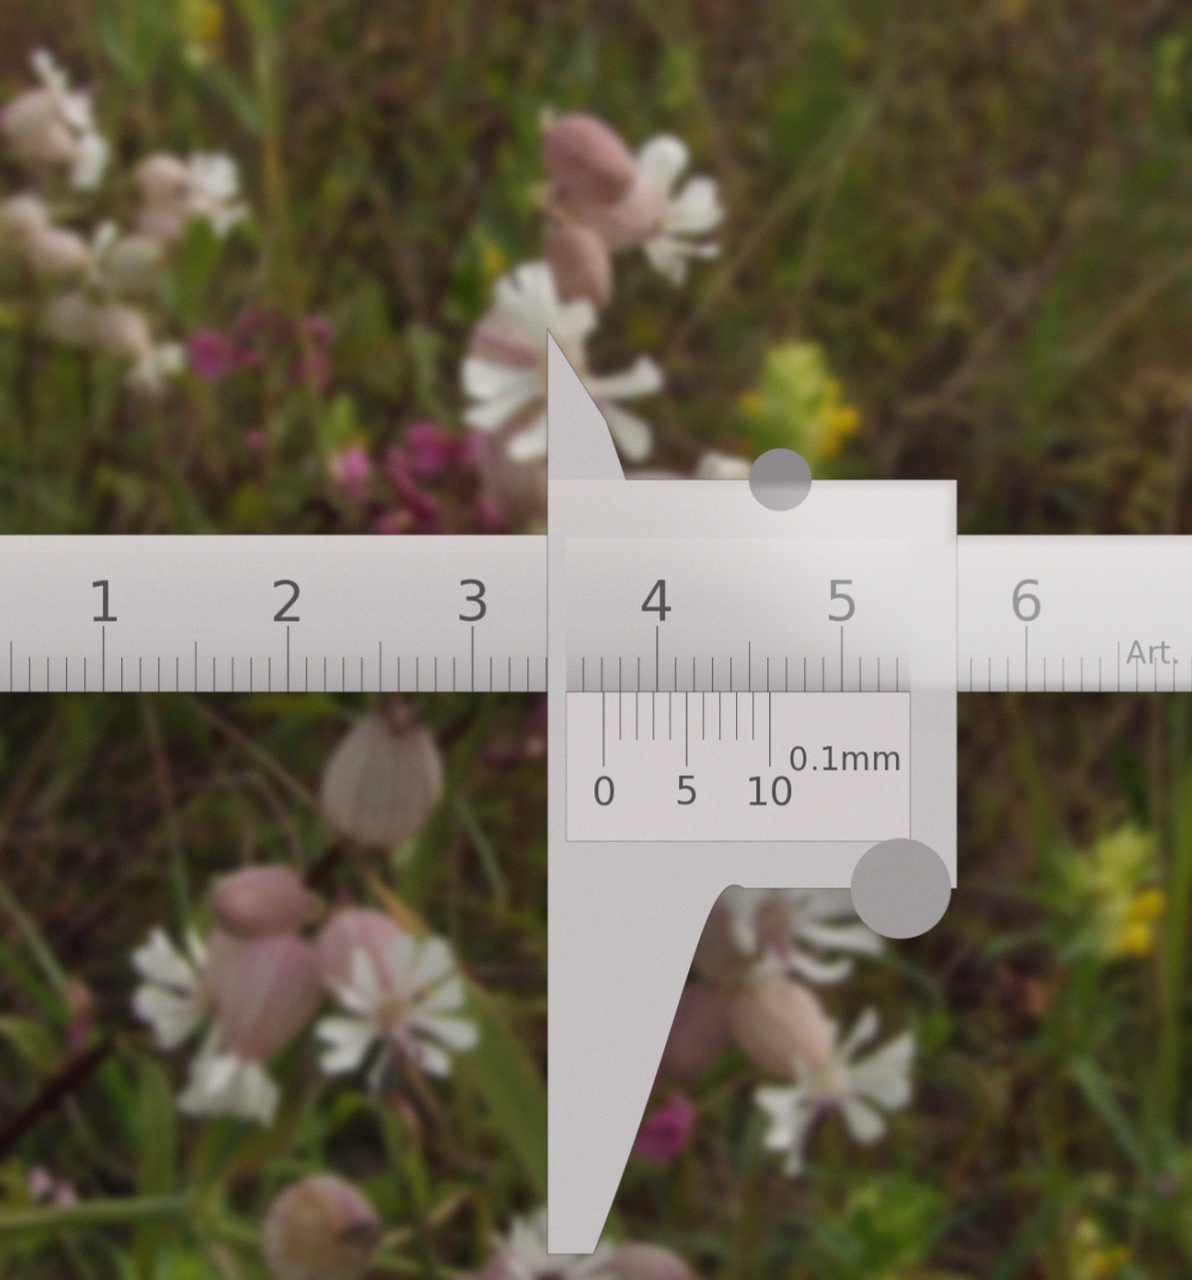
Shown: 37.1; mm
